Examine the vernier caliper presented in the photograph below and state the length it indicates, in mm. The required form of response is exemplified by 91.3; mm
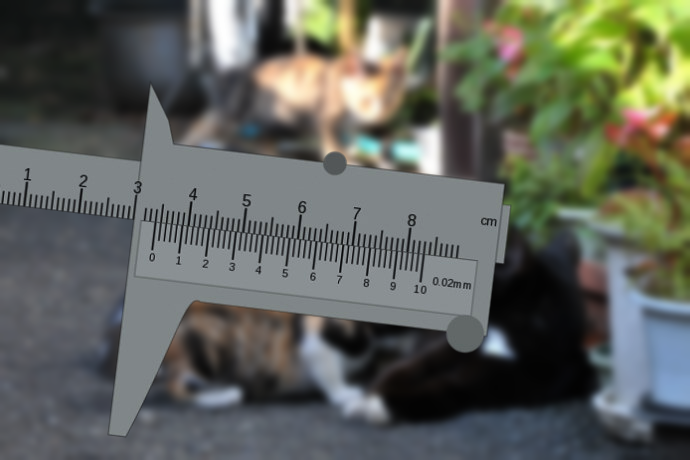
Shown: 34.0; mm
